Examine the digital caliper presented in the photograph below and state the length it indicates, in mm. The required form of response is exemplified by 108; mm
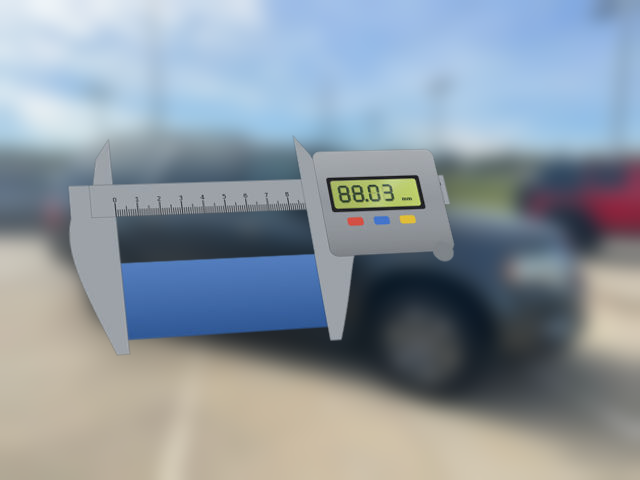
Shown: 88.03; mm
